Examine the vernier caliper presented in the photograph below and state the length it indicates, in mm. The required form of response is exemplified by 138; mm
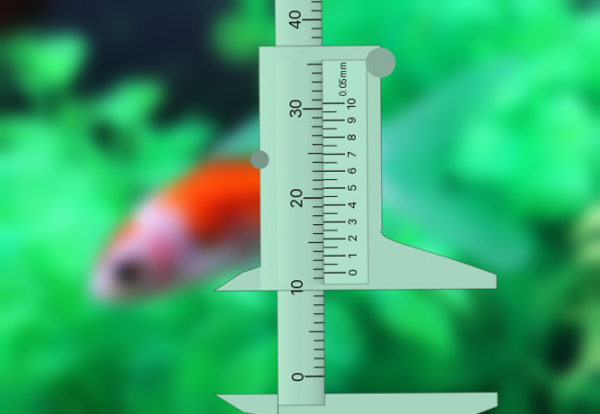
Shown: 11.6; mm
